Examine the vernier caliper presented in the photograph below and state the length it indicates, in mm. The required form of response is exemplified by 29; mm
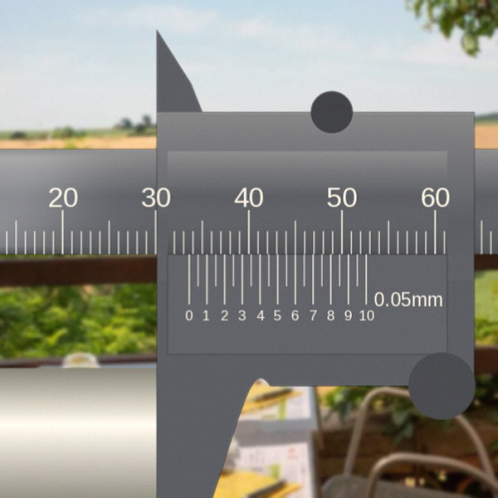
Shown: 33.6; mm
